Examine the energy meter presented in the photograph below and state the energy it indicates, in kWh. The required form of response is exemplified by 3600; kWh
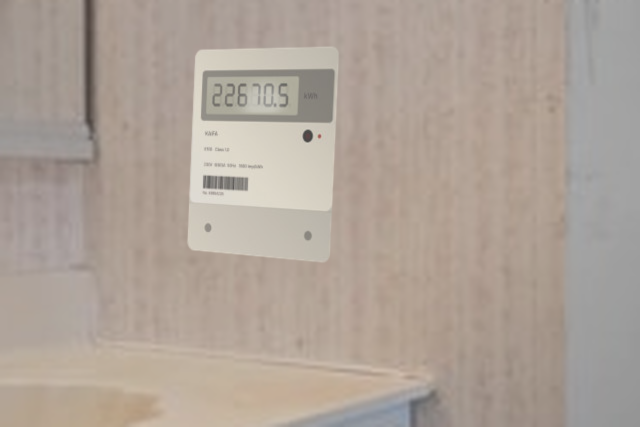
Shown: 22670.5; kWh
